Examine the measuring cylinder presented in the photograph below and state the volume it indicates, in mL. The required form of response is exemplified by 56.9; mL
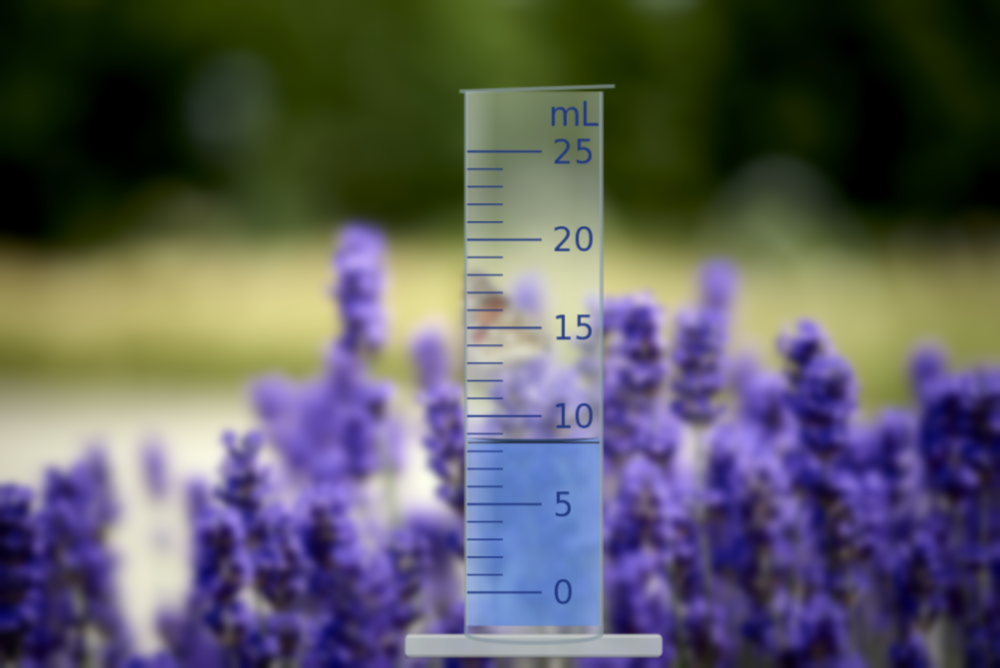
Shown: 8.5; mL
